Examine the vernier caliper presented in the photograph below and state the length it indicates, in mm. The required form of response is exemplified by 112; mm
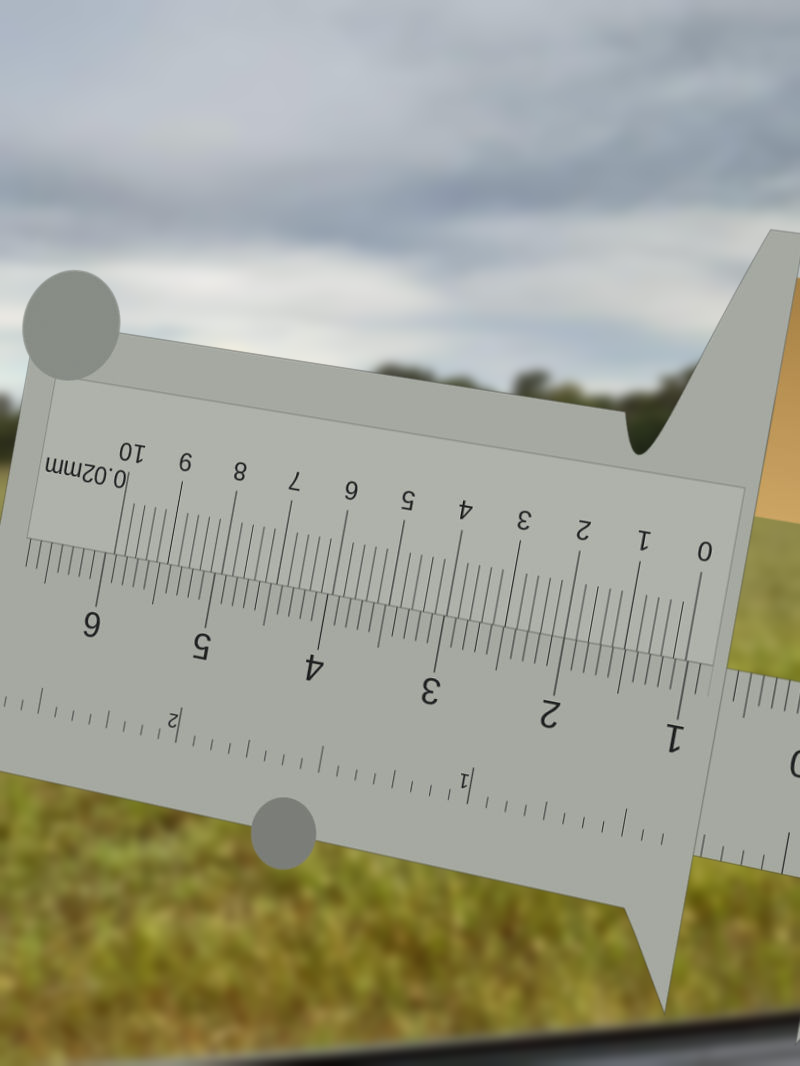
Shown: 10.2; mm
